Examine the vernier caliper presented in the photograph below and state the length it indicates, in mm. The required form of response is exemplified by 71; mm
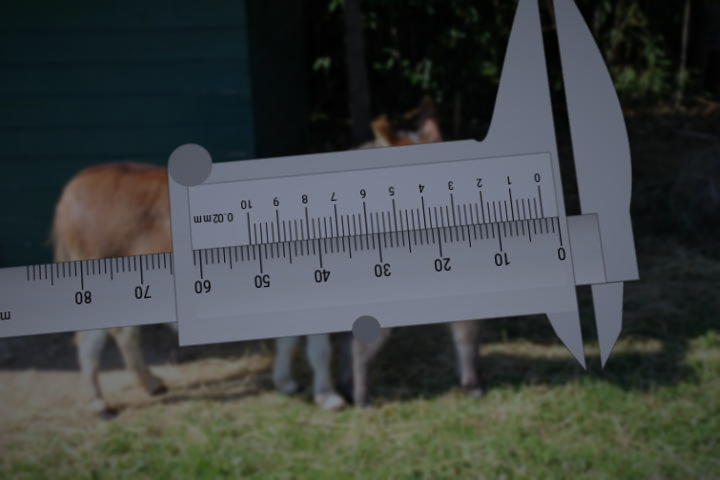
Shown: 2.5; mm
